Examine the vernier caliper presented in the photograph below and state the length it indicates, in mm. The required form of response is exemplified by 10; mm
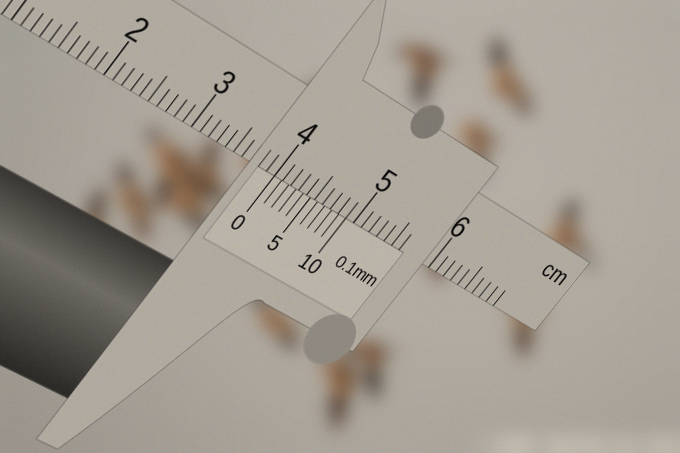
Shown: 40.0; mm
